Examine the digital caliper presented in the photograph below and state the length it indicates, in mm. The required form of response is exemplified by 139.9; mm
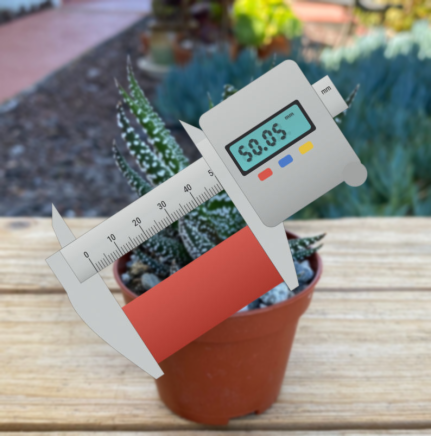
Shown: 50.05; mm
